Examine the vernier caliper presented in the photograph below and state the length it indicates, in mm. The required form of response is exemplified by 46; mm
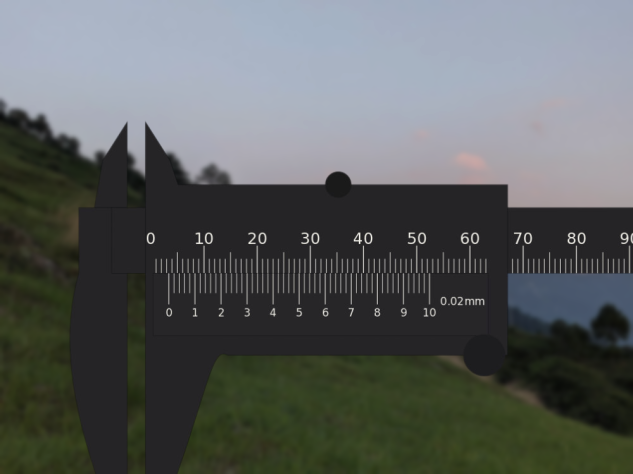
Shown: 3.4; mm
